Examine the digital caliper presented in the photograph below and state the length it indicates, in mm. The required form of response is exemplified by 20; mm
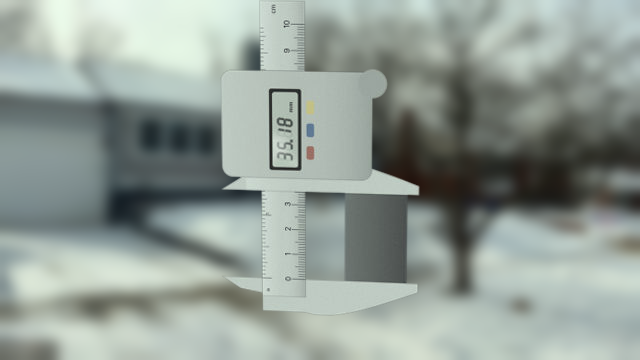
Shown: 35.18; mm
